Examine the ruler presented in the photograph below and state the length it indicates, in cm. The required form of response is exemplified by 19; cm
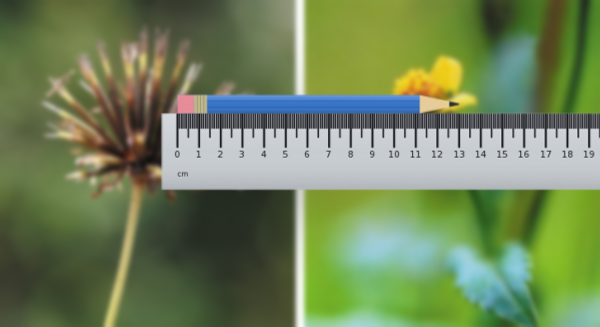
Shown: 13; cm
